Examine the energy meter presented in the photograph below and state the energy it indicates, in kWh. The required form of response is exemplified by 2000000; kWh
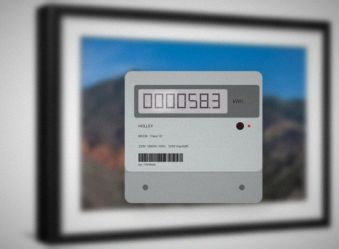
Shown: 58.3; kWh
